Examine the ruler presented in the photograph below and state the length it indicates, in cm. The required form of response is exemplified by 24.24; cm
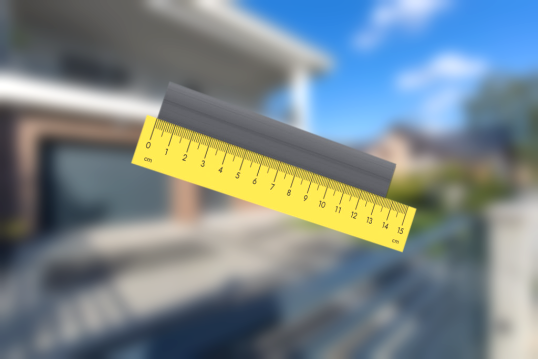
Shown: 13.5; cm
